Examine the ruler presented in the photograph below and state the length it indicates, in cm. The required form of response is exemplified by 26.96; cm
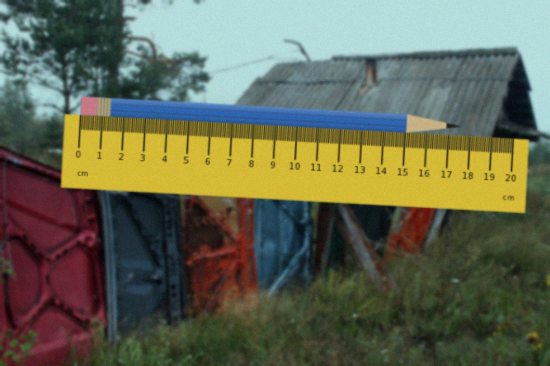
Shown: 17.5; cm
